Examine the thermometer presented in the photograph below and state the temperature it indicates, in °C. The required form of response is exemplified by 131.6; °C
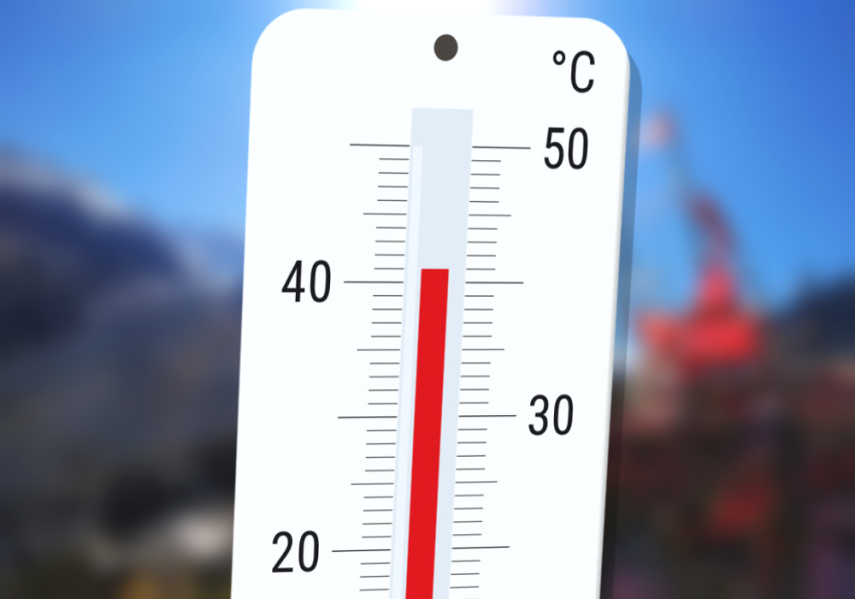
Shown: 41; °C
